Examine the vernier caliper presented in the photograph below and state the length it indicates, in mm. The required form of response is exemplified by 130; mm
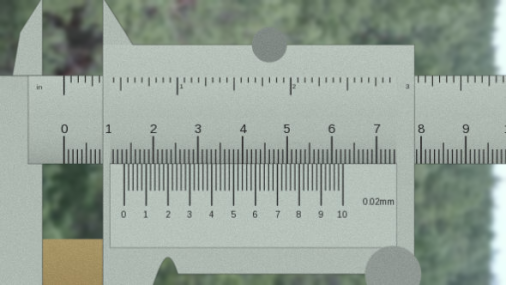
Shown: 13.5; mm
